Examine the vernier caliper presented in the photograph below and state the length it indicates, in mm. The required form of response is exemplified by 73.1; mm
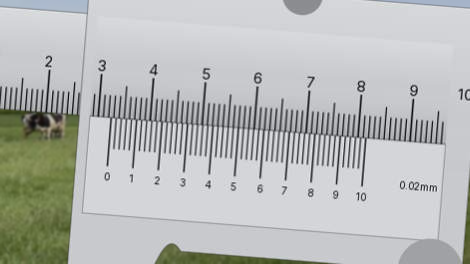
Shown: 32.5; mm
